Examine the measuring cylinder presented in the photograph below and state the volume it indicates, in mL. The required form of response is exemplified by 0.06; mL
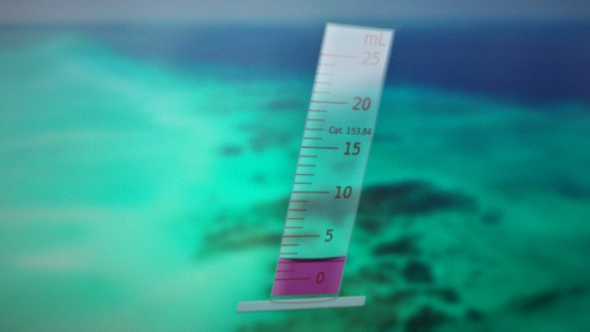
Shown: 2; mL
